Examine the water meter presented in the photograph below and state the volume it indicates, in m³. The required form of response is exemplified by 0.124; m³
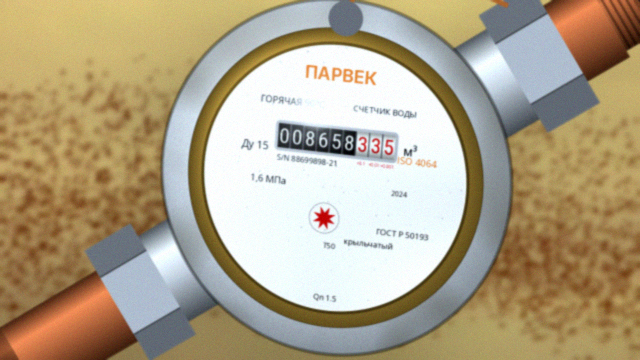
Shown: 8658.335; m³
